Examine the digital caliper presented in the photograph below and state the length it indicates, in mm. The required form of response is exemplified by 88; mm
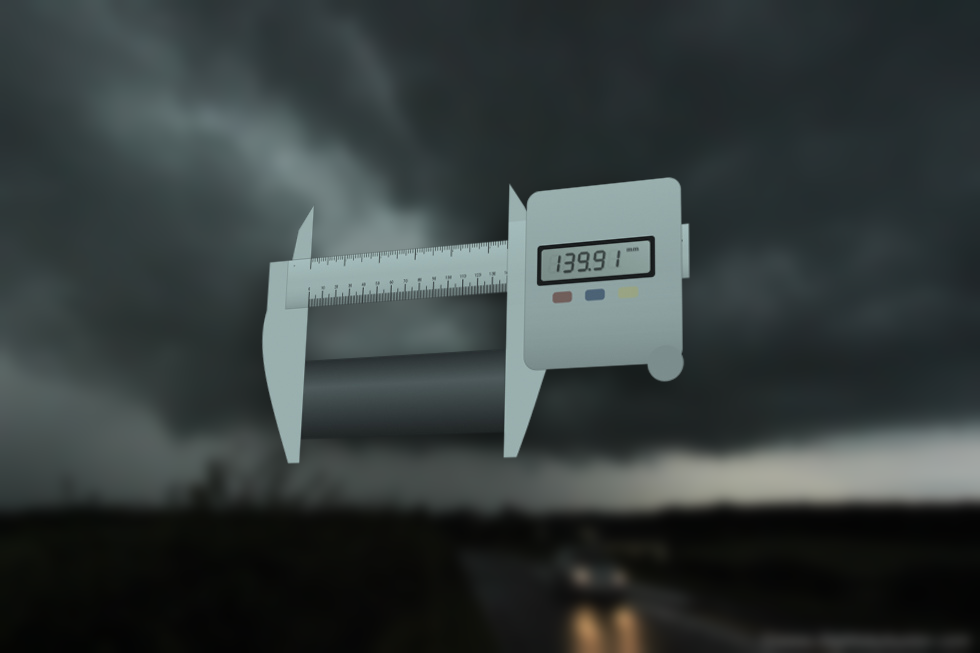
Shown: 139.91; mm
